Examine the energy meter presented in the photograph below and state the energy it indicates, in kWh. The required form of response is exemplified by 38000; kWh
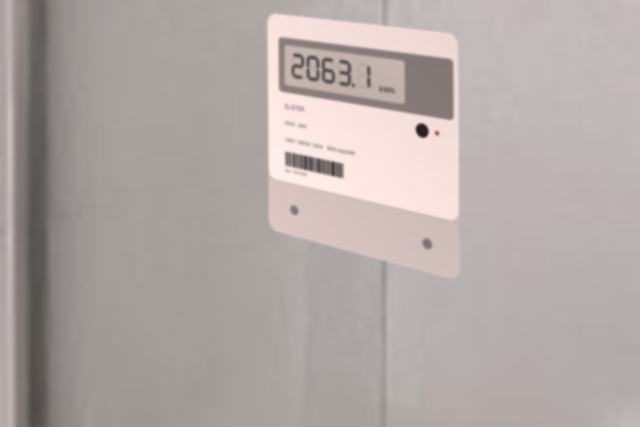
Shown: 2063.1; kWh
